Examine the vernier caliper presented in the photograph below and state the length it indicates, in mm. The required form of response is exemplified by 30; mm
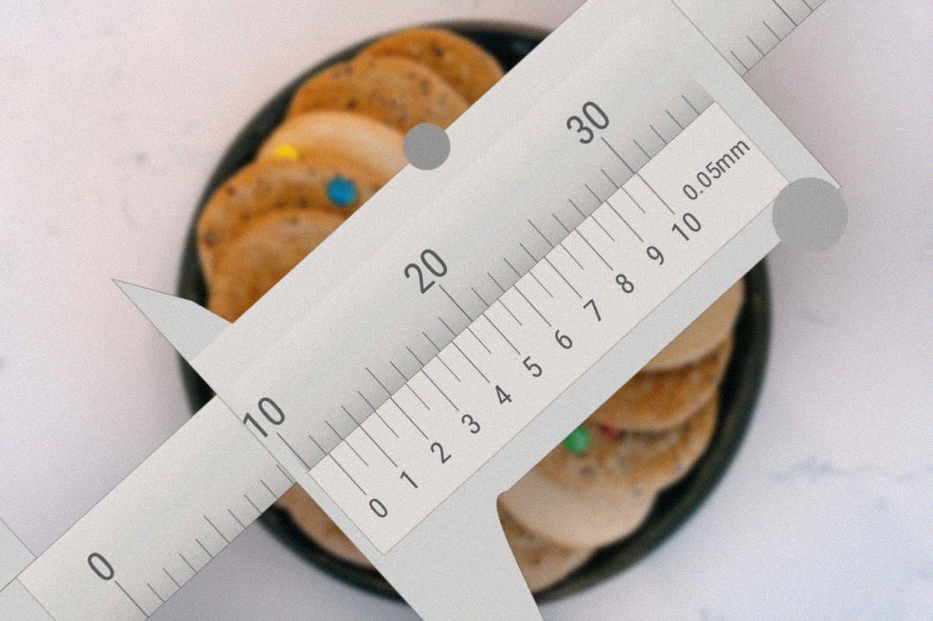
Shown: 11.10; mm
